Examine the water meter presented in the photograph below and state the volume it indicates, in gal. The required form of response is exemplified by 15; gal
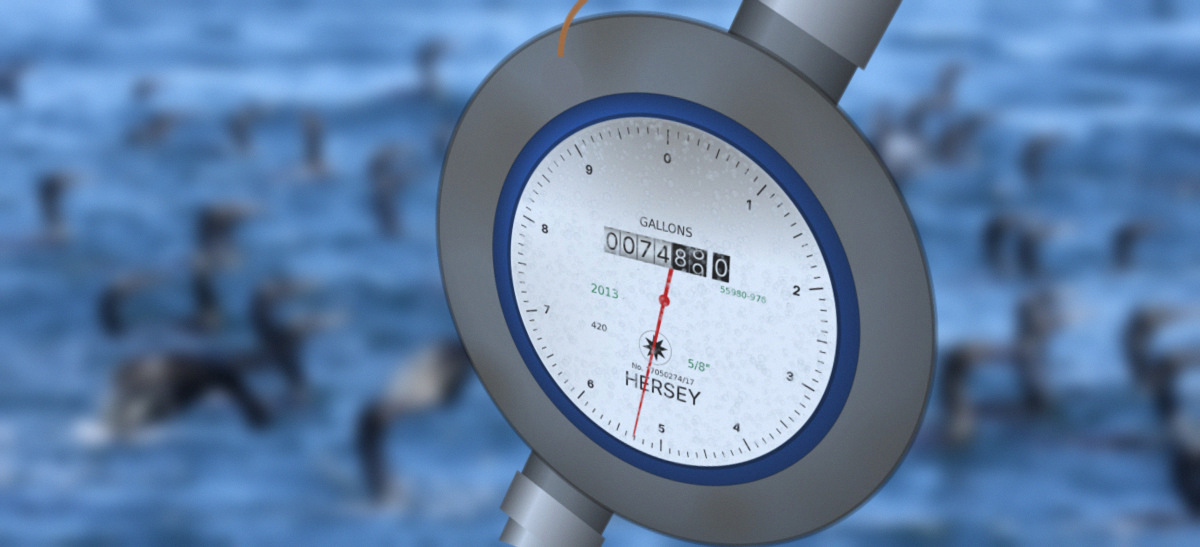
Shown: 74885.3; gal
